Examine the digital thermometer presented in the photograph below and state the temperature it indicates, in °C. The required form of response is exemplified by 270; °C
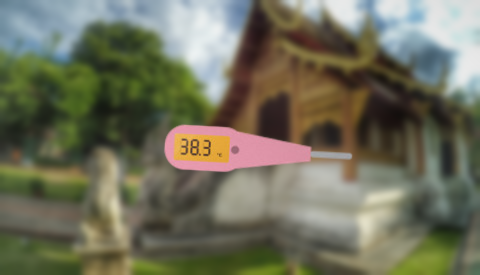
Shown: 38.3; °C
